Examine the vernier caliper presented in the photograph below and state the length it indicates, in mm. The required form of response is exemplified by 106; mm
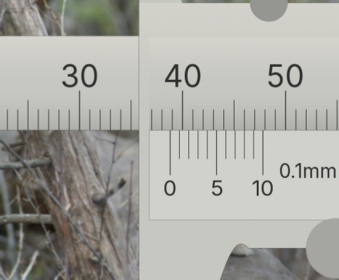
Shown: 38.8; mm
